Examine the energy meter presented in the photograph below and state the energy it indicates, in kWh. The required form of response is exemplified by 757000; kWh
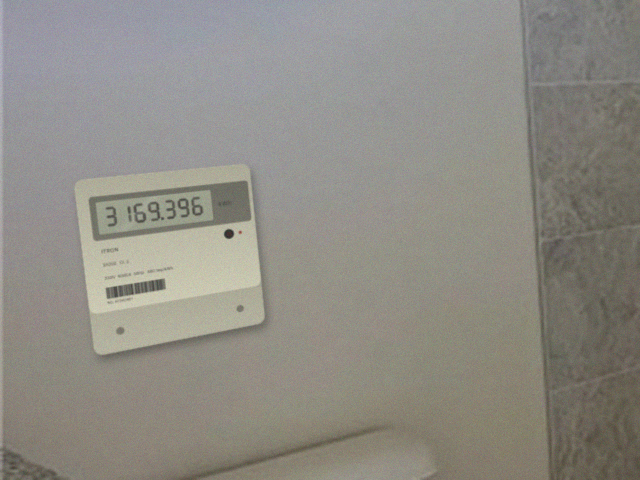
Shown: 3169.396; kWh
